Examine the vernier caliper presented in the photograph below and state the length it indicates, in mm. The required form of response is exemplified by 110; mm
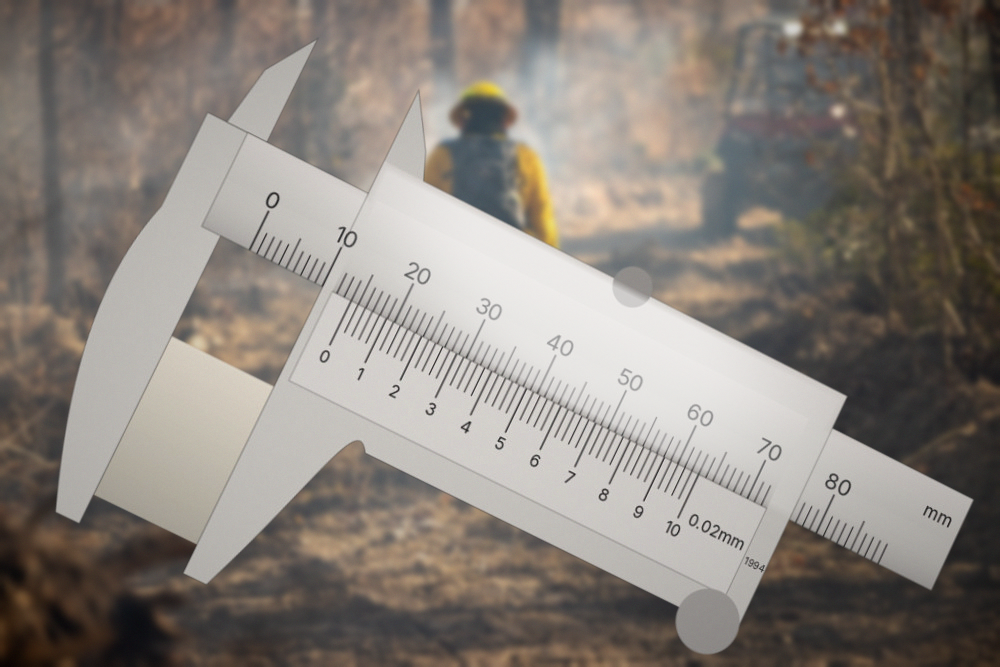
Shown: 14.0; mm
